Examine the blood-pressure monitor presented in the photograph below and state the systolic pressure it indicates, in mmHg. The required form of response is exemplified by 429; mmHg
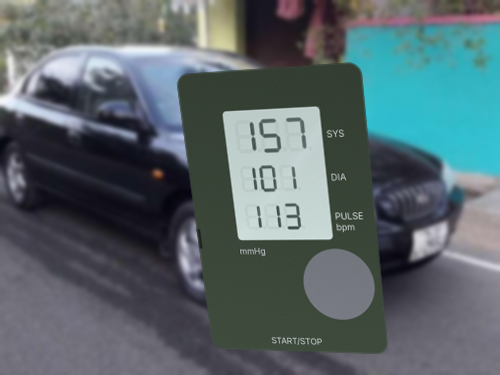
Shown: 157; mmHg
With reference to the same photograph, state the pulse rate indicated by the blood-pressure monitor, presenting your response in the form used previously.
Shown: 113; bpm
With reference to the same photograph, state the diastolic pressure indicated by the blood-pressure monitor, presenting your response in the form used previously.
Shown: 101; mmHg
